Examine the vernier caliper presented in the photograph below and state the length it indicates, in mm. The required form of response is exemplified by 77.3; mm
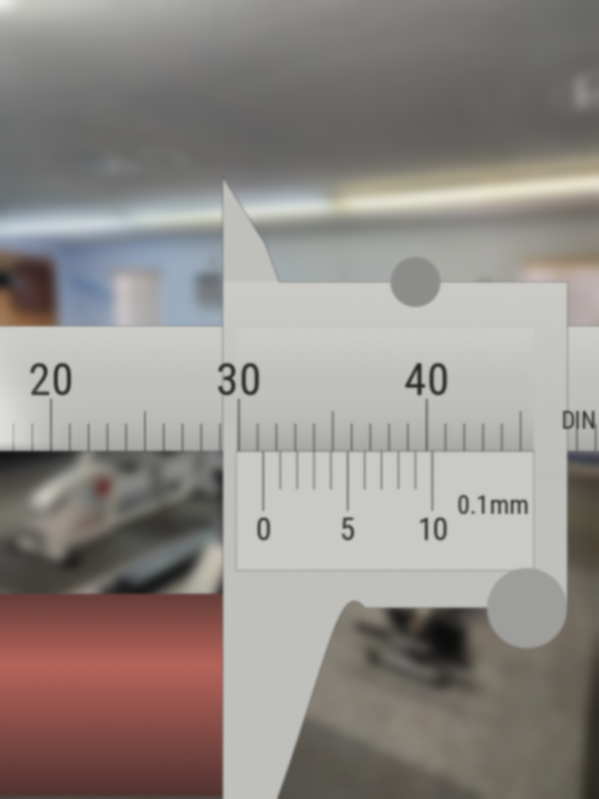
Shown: 31.3; mm
